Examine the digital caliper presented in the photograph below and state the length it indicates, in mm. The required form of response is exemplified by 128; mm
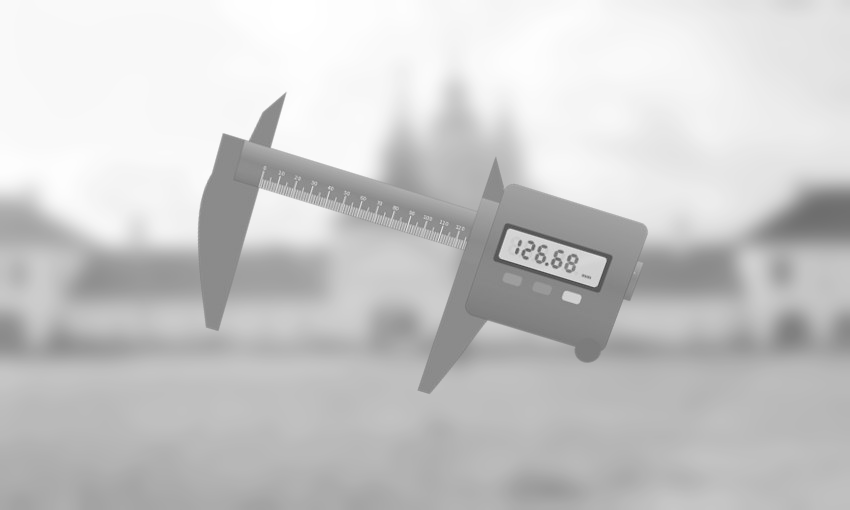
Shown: 126.68; mm
